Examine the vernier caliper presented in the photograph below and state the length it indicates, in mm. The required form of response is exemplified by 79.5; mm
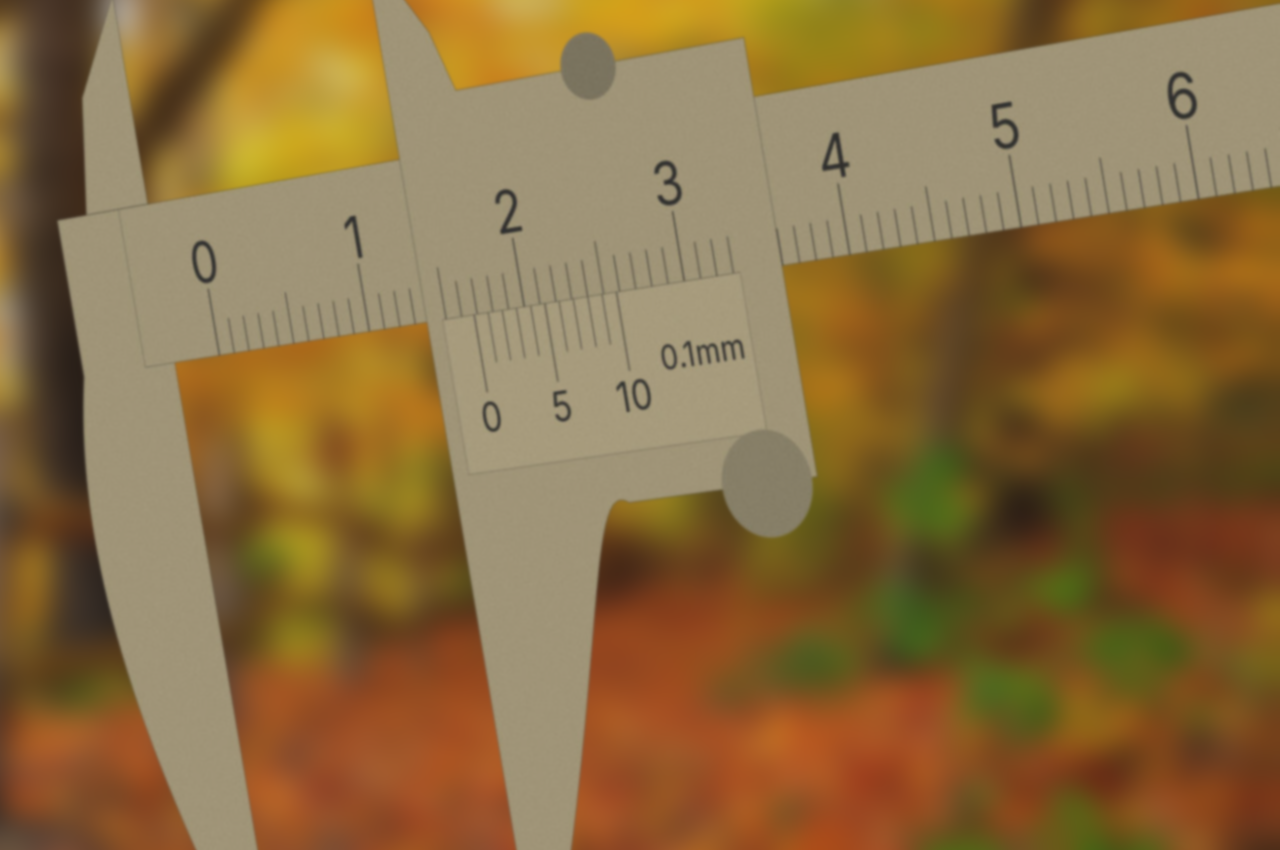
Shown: 16.8; mm
